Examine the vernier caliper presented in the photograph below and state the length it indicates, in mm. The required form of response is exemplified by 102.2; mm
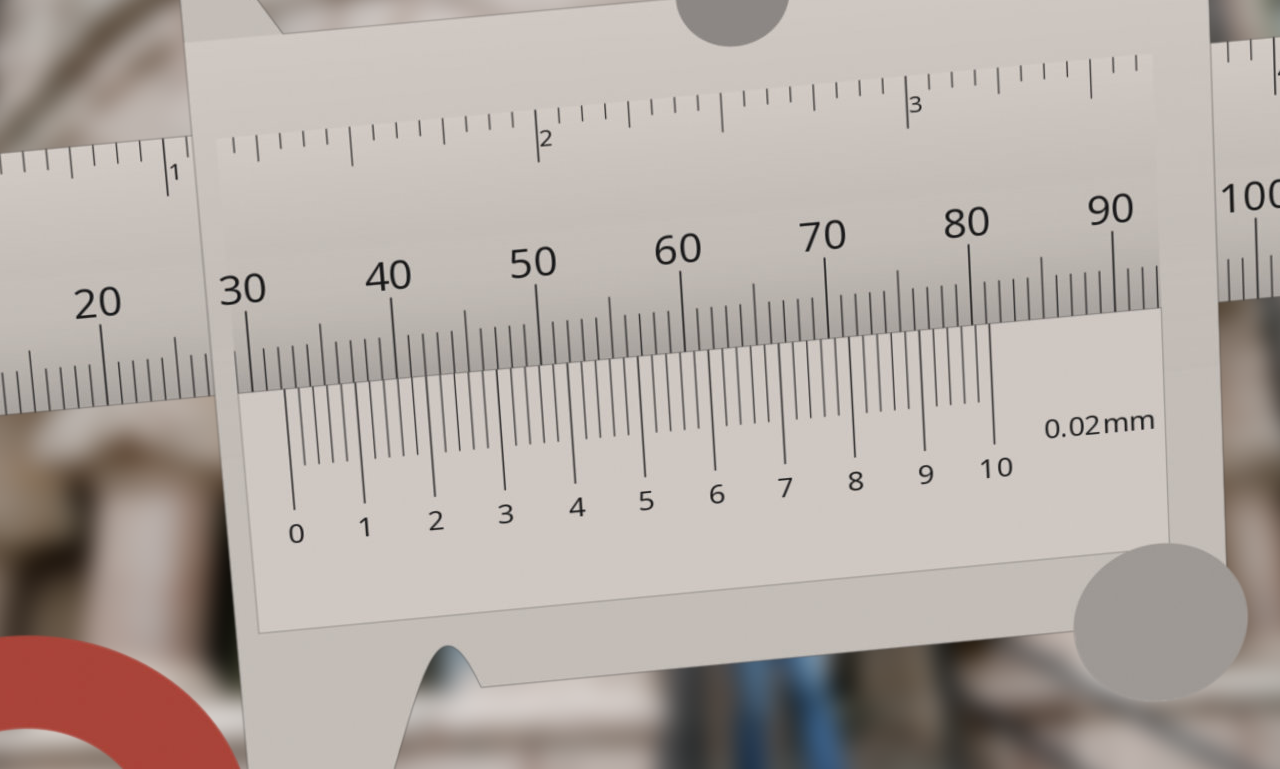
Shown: 32.2; mm
